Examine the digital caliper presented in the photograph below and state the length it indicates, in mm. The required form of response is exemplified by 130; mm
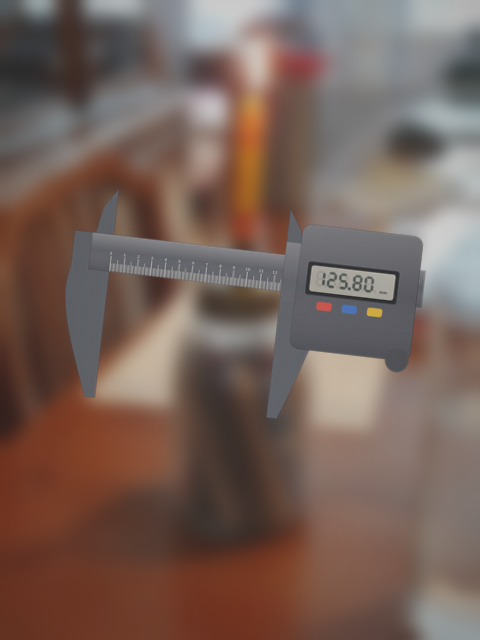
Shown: 125.80; mm
